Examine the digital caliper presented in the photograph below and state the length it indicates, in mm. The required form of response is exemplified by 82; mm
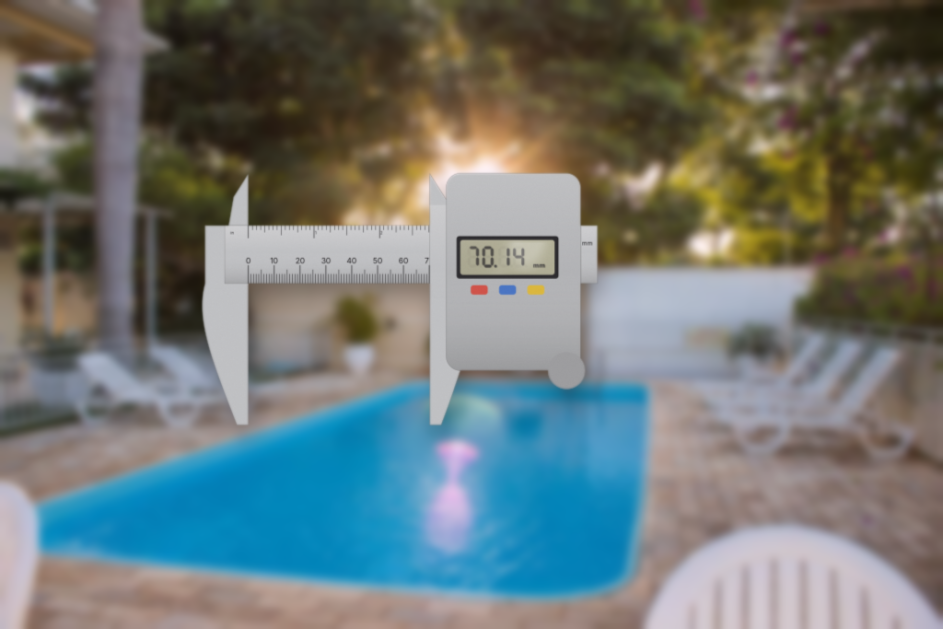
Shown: 70.14; mm
